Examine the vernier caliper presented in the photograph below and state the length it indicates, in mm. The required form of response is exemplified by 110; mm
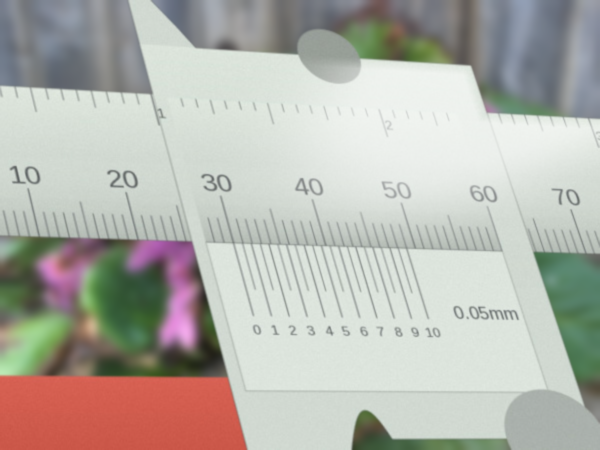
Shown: 30.0; mm
